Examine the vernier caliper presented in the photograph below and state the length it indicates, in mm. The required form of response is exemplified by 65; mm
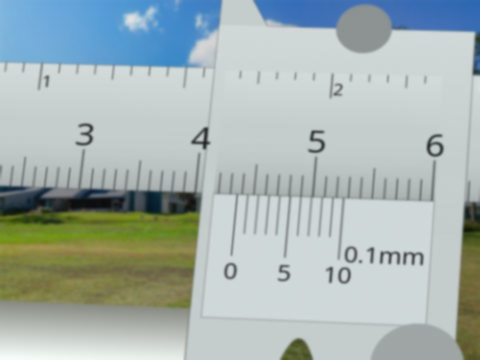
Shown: 43.6; mm
